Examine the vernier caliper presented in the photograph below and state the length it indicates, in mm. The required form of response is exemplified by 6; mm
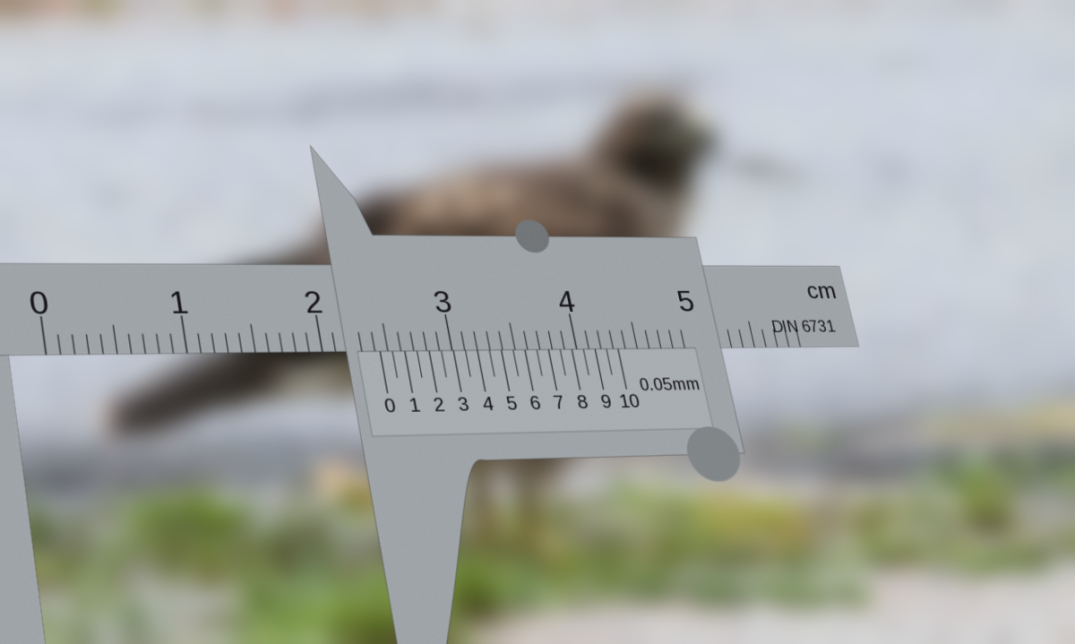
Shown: 24.4; mm
